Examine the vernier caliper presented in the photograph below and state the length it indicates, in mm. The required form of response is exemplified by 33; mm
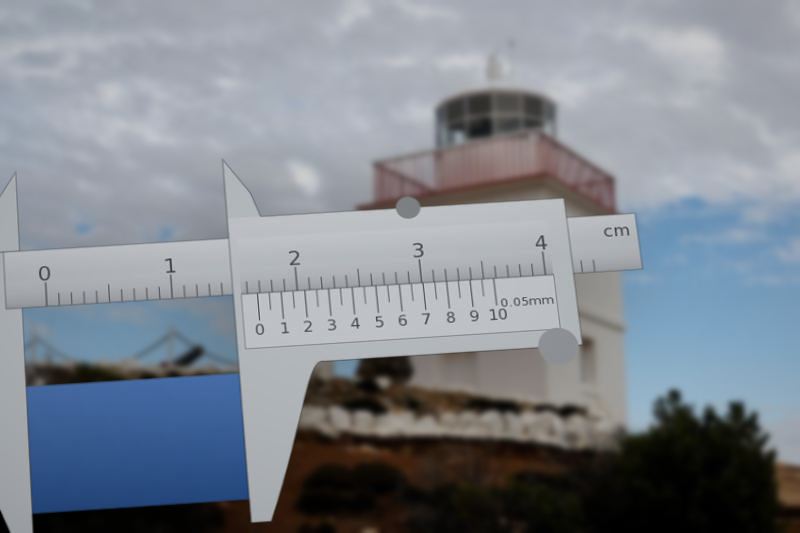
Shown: 16.8; mm
